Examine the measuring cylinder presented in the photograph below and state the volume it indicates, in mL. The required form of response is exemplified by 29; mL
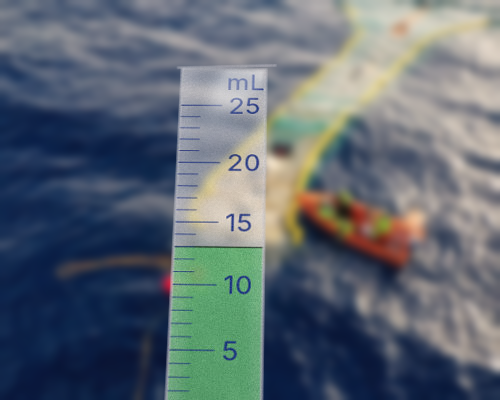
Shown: 13; mL
